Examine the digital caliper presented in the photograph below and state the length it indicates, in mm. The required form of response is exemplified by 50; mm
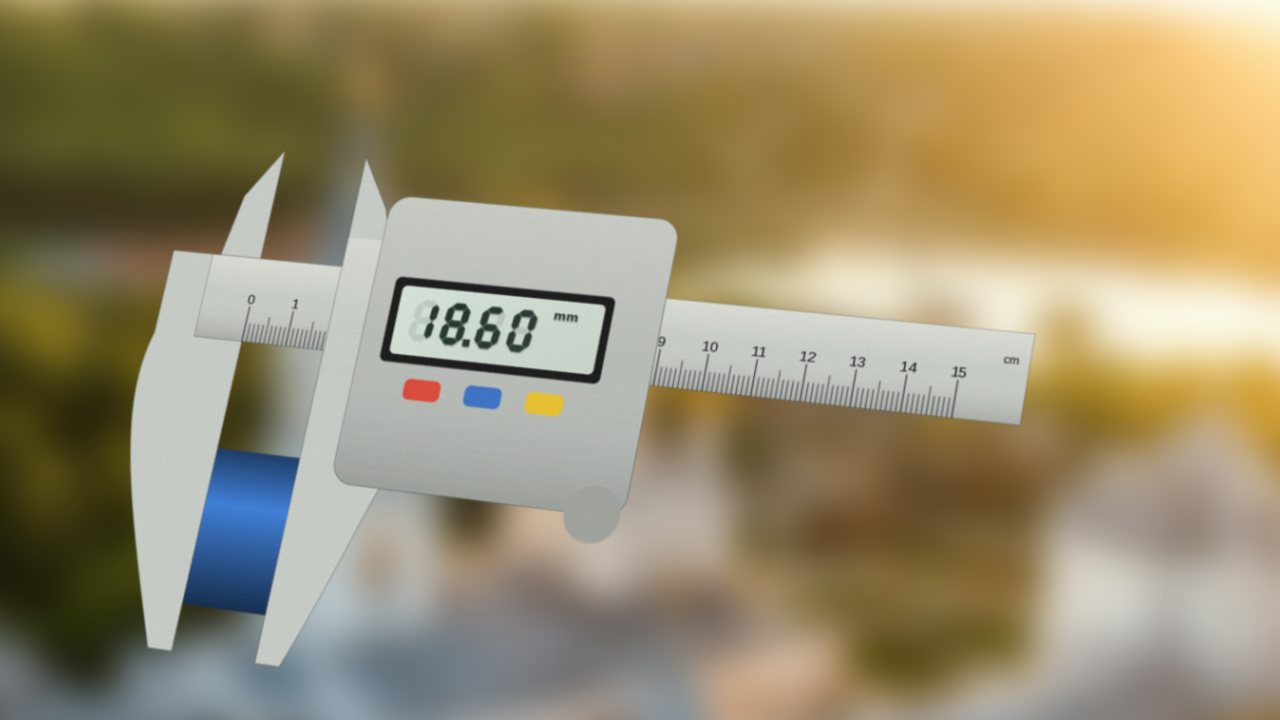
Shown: 18.60; mm
